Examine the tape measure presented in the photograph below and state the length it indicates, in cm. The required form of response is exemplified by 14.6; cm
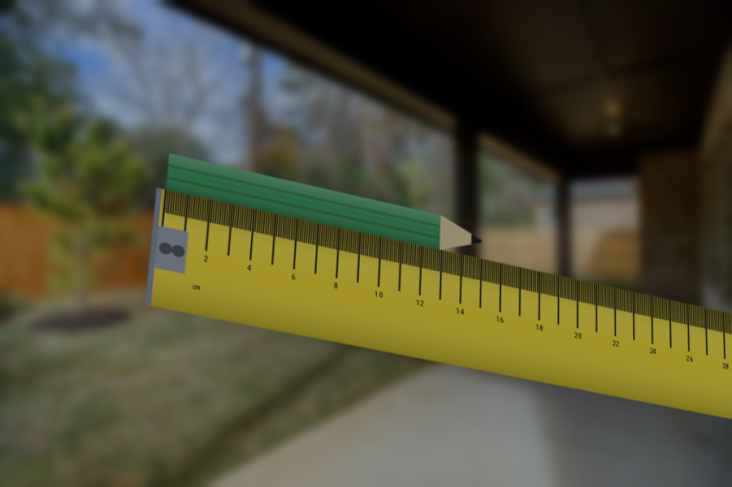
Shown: 15; cm
